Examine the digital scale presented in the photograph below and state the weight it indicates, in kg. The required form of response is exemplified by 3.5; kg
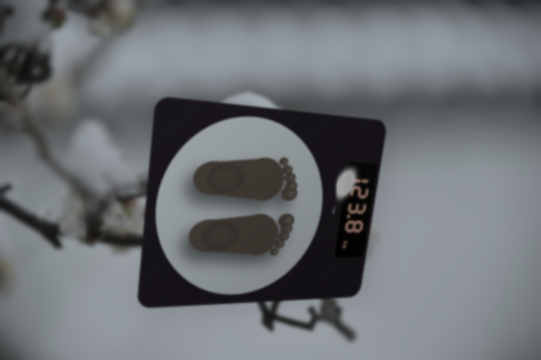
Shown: 123.8; kg
